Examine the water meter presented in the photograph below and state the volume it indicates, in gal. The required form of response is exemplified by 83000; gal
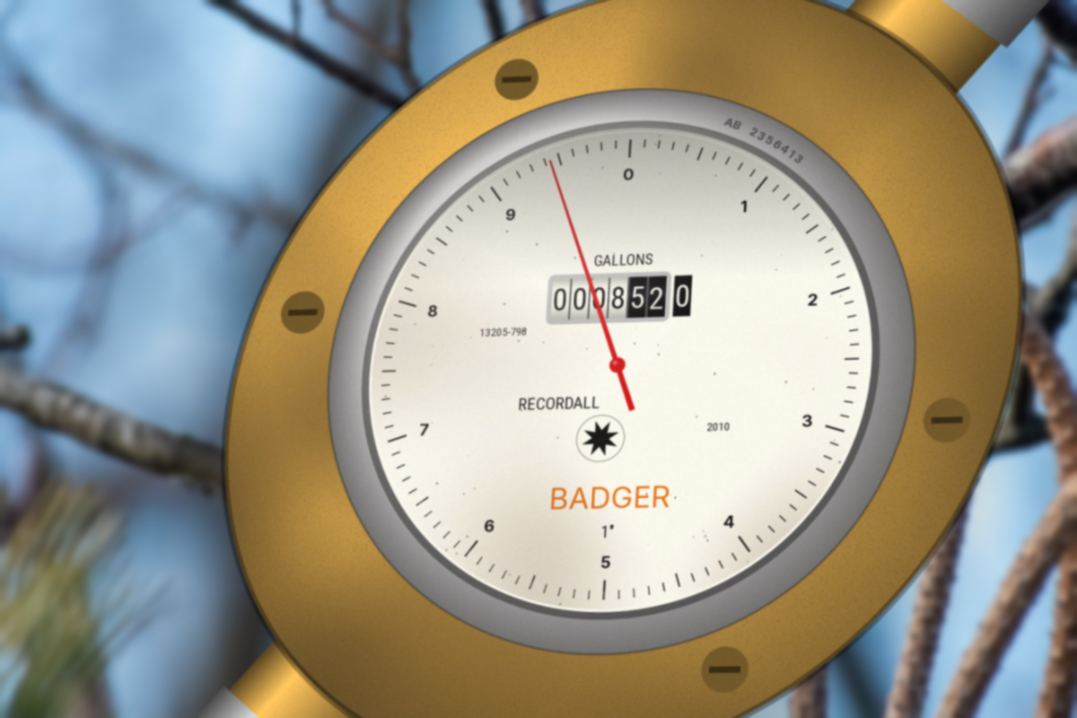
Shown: 8519.4; gal
